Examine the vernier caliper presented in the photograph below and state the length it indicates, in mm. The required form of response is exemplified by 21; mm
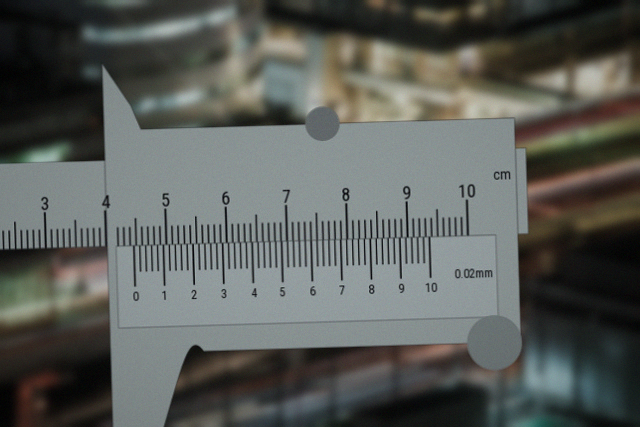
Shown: 44.6; mm
